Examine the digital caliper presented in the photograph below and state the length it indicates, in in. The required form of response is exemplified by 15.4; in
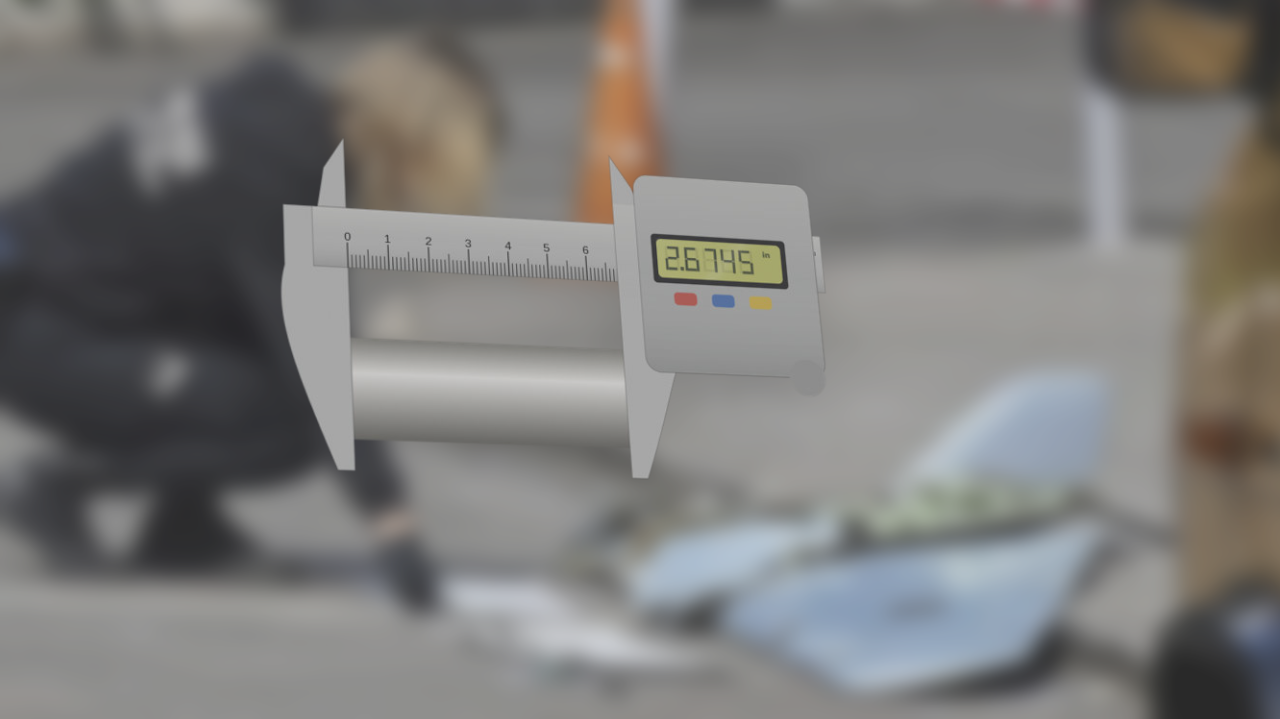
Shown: 2.6745; in
